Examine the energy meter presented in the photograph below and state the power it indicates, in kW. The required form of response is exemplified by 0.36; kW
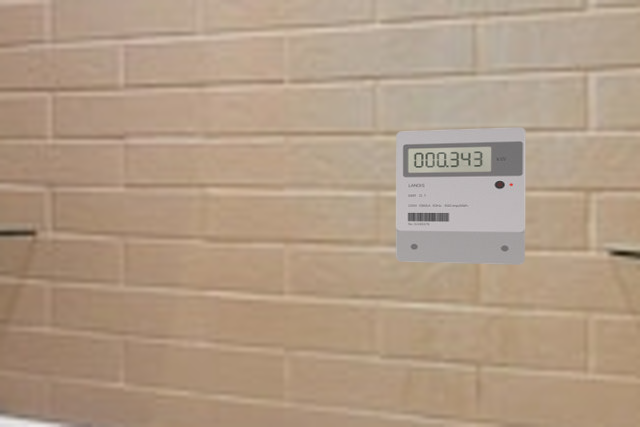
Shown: 0.343; kW
